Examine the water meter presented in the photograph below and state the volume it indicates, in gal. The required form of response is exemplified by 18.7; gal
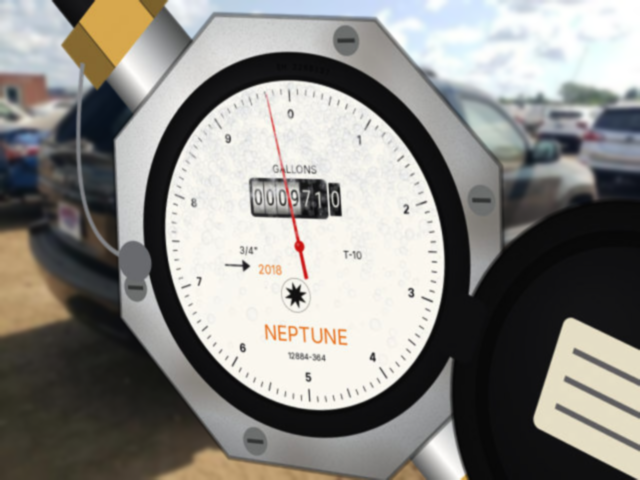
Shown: 9709.7; gal
